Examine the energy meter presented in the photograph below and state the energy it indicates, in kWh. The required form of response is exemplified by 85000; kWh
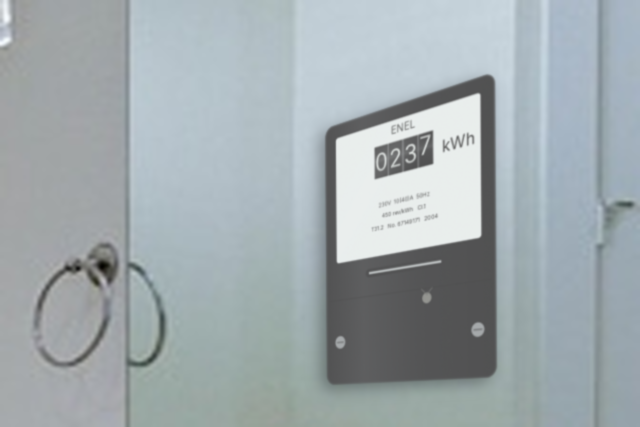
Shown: 237; kWh
